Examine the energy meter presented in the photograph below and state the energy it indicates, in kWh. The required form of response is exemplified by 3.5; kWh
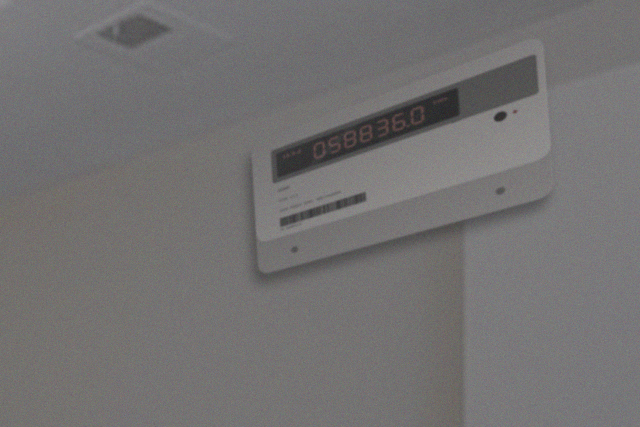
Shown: 58836.0; kWh
